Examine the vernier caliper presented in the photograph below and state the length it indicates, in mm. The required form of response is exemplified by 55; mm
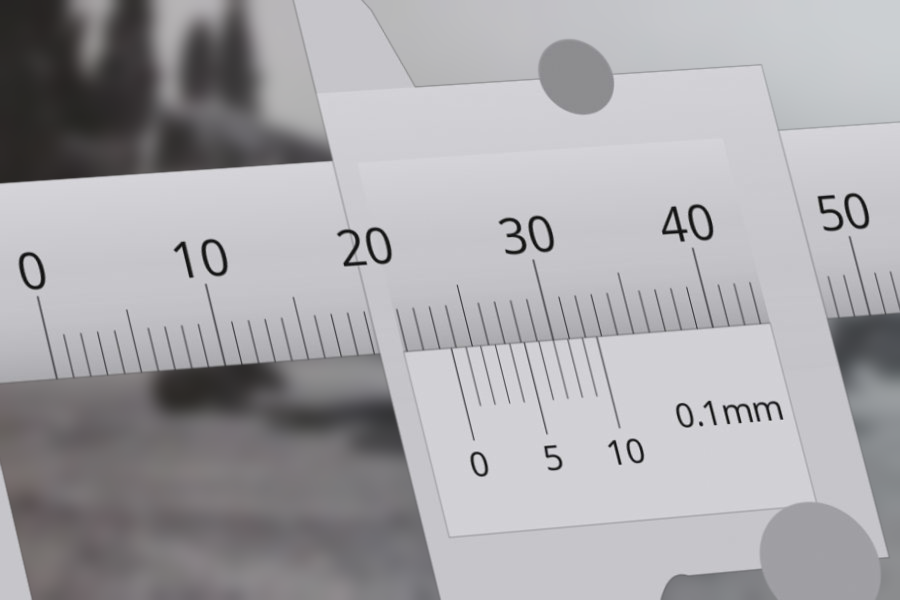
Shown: 23.7; mm
